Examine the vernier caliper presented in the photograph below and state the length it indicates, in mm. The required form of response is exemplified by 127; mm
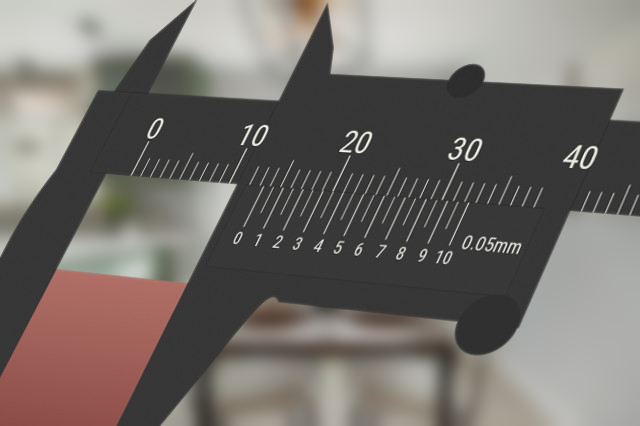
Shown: 13.4; mm
